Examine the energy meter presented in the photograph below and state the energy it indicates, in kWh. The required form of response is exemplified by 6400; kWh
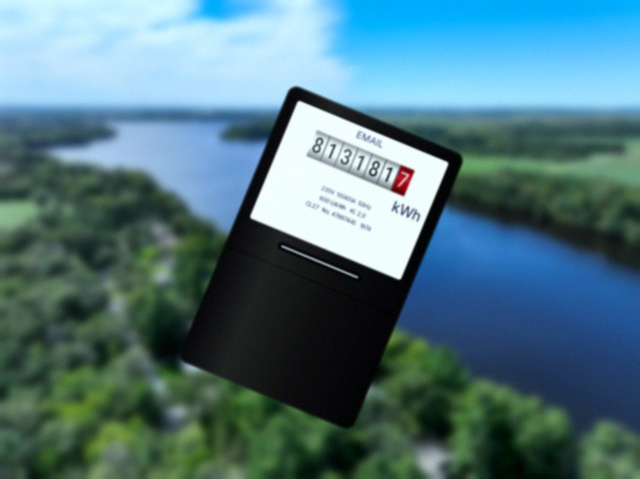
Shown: 813181.7; kWh
